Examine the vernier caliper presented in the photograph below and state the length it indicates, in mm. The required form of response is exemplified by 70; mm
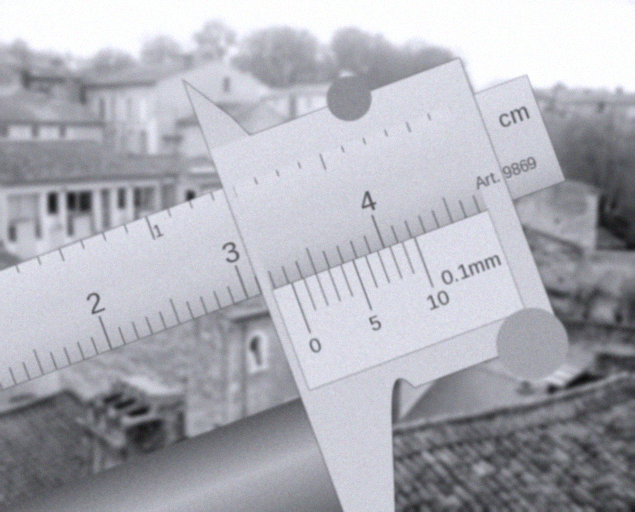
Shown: 33.2; mm
